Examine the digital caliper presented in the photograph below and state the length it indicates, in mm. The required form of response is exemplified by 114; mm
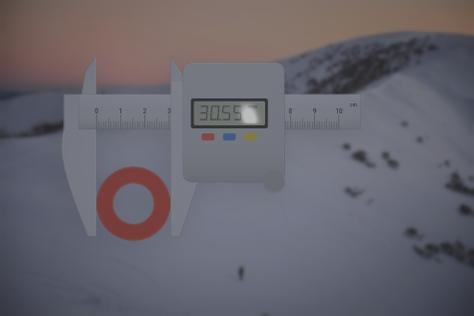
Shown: 30.55; mm
